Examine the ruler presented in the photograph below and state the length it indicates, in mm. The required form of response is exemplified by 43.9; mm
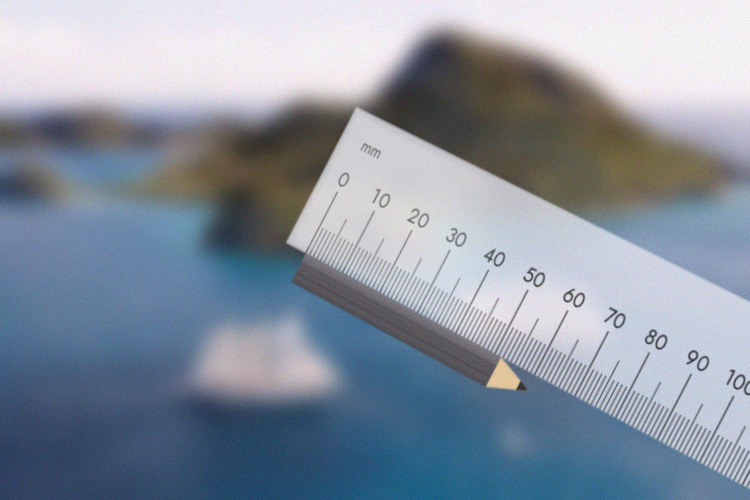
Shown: 60; mm
